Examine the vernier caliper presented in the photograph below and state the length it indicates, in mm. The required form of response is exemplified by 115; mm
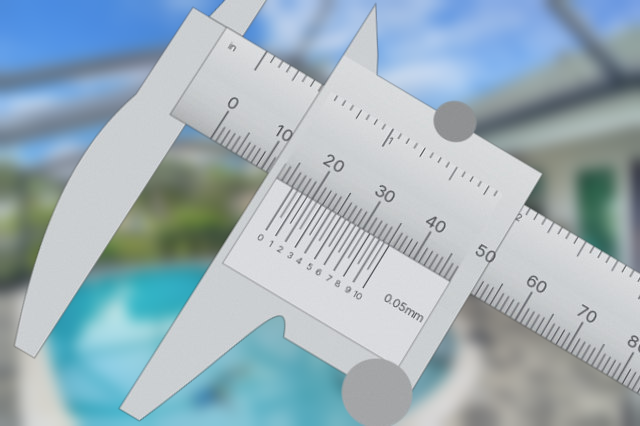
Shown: 16.2; mm
